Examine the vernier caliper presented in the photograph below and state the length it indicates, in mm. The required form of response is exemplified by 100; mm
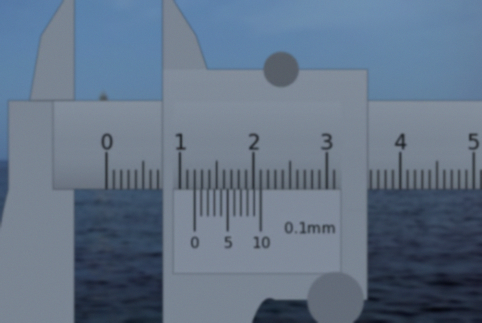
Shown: 12.0; mm
